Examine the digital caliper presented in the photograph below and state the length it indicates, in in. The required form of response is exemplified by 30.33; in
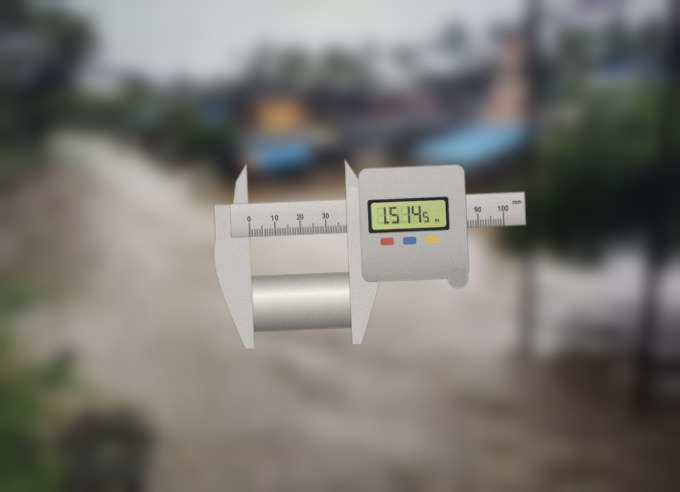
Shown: 1.5145; in
